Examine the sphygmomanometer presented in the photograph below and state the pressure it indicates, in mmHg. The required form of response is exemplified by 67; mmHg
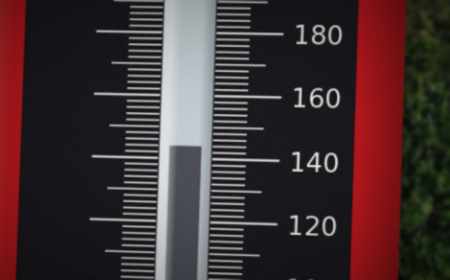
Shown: 144; mmHg
